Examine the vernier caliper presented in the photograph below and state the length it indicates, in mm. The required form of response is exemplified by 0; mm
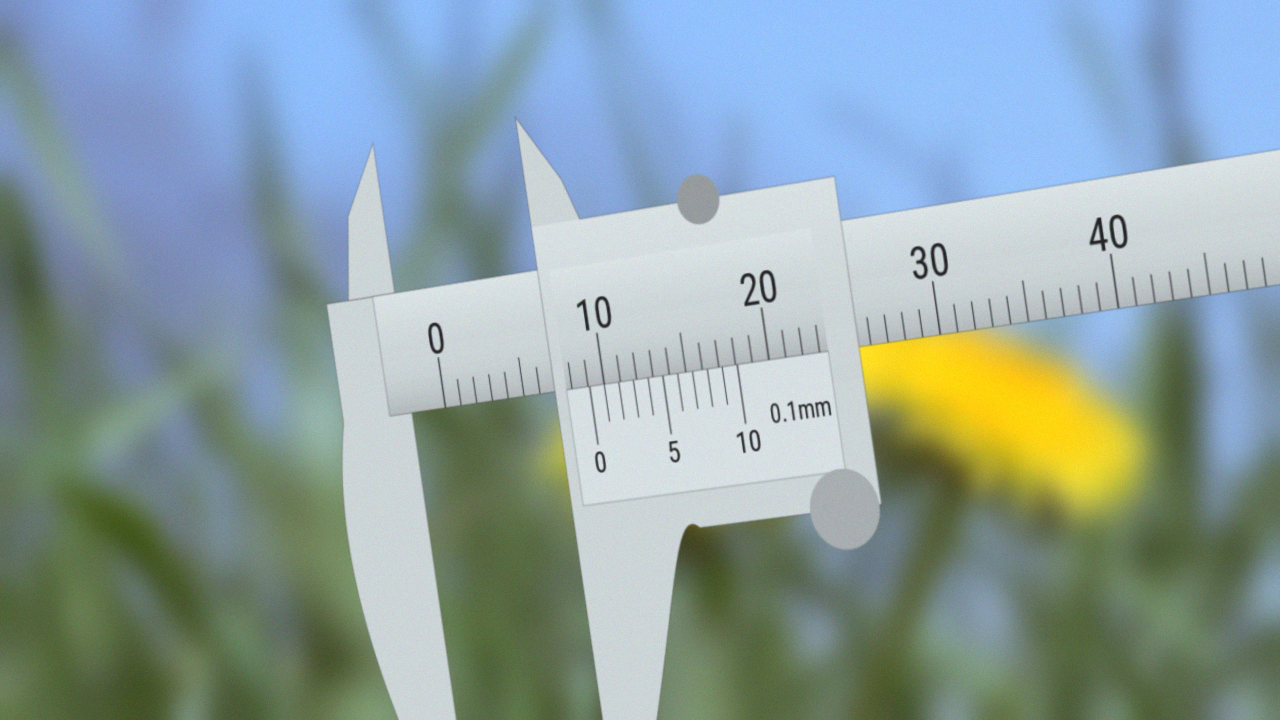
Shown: 9.1; mm
